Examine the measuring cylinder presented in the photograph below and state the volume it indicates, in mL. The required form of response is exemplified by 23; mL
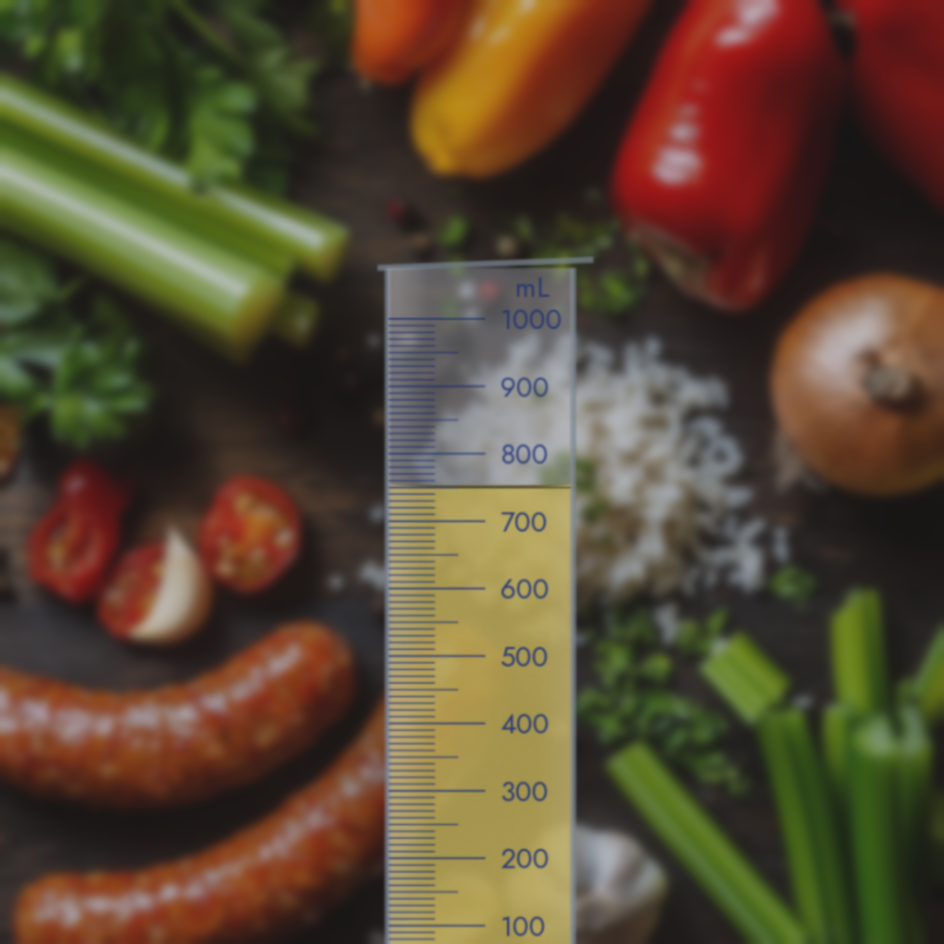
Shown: 750; mL
